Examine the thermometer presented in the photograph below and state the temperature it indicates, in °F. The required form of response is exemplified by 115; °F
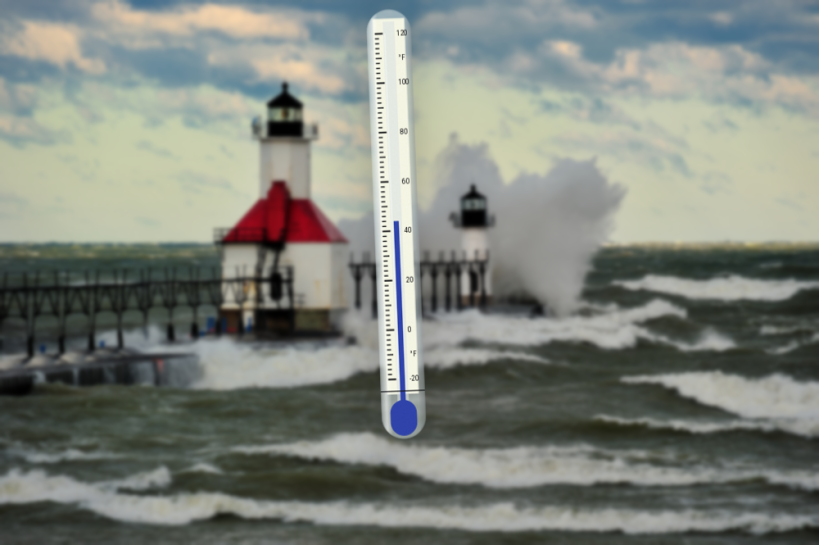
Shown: 44; °F
